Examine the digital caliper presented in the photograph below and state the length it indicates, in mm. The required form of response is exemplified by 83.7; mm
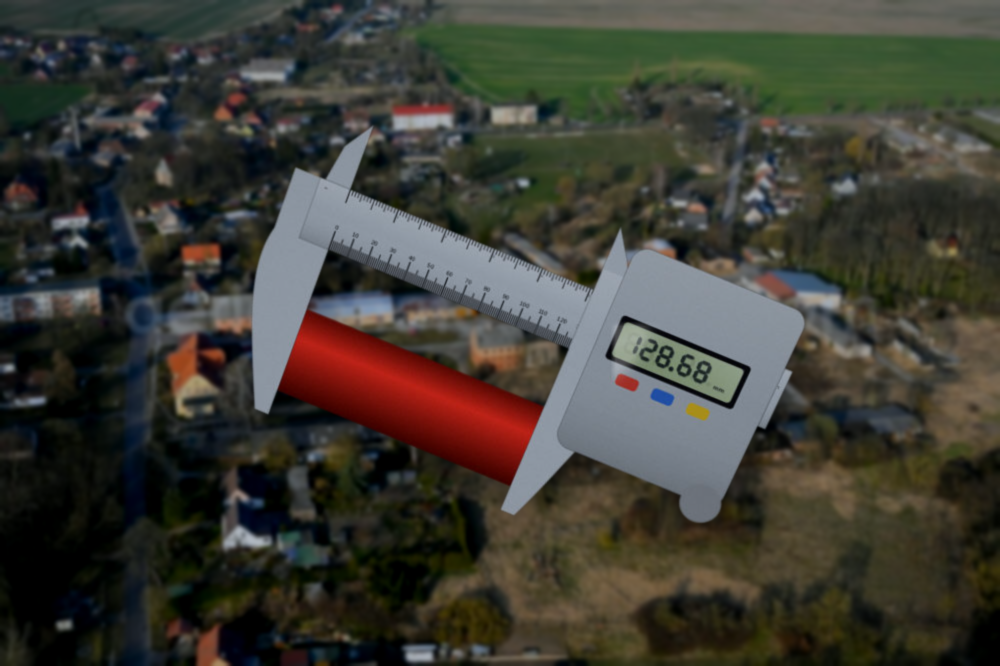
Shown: 128.68; mm
